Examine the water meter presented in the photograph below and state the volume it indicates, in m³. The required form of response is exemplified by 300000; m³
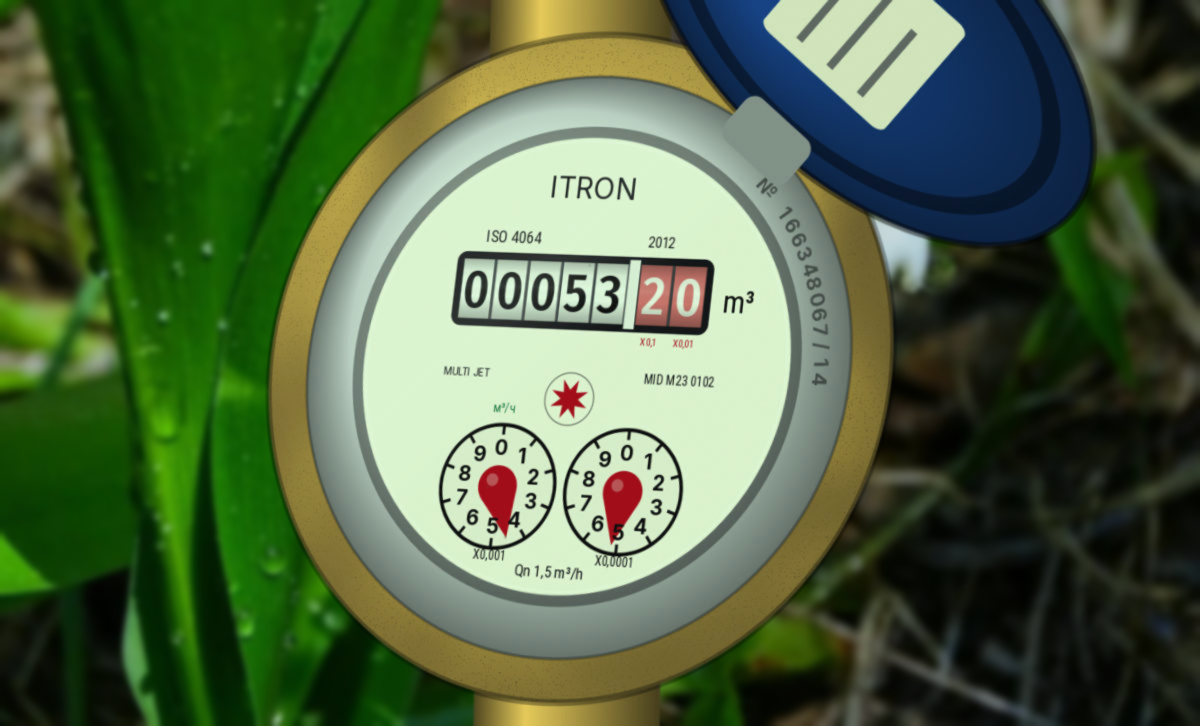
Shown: 53.2045; m³
